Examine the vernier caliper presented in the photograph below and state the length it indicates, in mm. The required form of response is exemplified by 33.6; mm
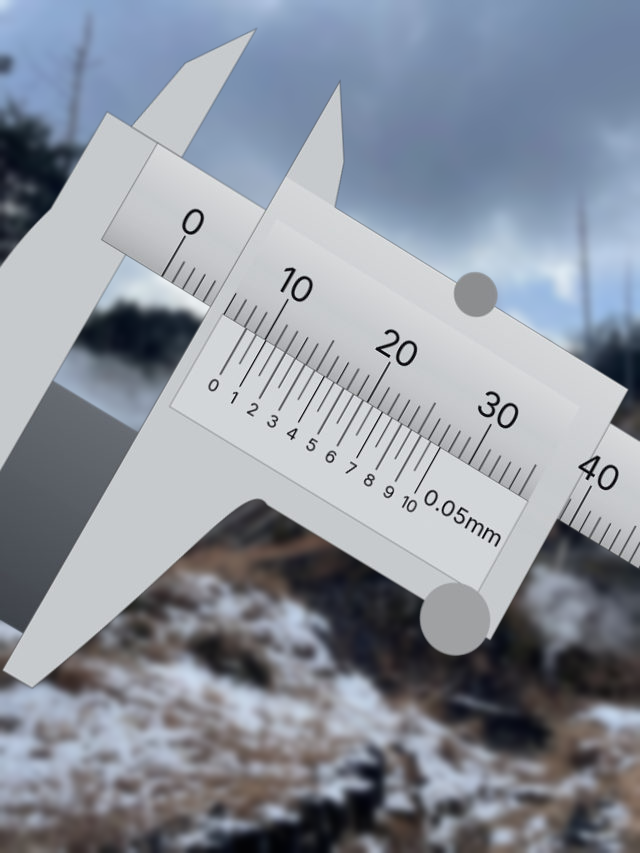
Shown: 8.2; mm
